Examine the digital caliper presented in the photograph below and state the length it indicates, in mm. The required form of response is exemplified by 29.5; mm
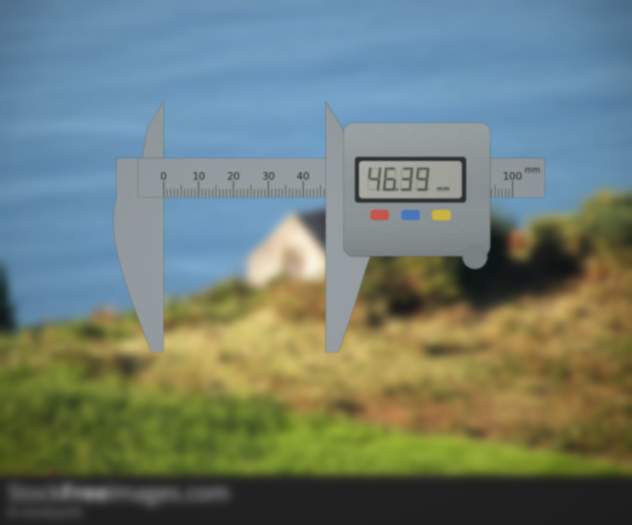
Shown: 46.39; mm
